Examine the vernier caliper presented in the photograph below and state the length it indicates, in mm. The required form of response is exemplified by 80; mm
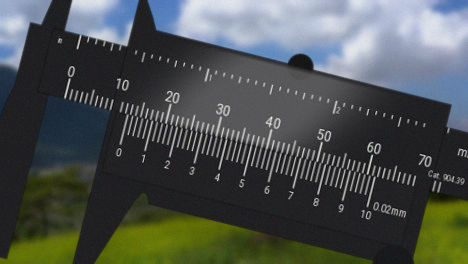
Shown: 12.5; mm
